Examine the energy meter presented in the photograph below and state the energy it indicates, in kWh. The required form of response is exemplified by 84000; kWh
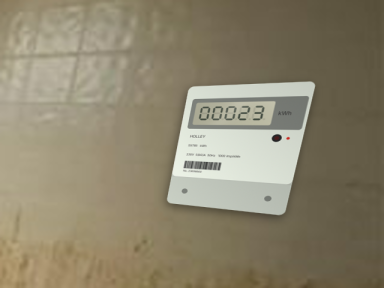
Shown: 23; kWh
